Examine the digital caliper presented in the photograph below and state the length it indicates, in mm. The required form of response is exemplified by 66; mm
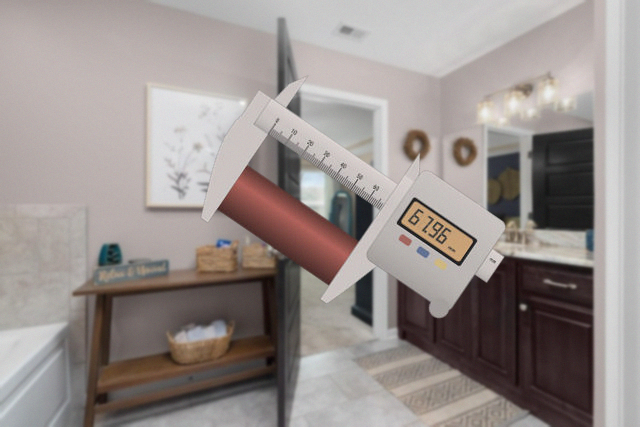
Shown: 67.96; mm
